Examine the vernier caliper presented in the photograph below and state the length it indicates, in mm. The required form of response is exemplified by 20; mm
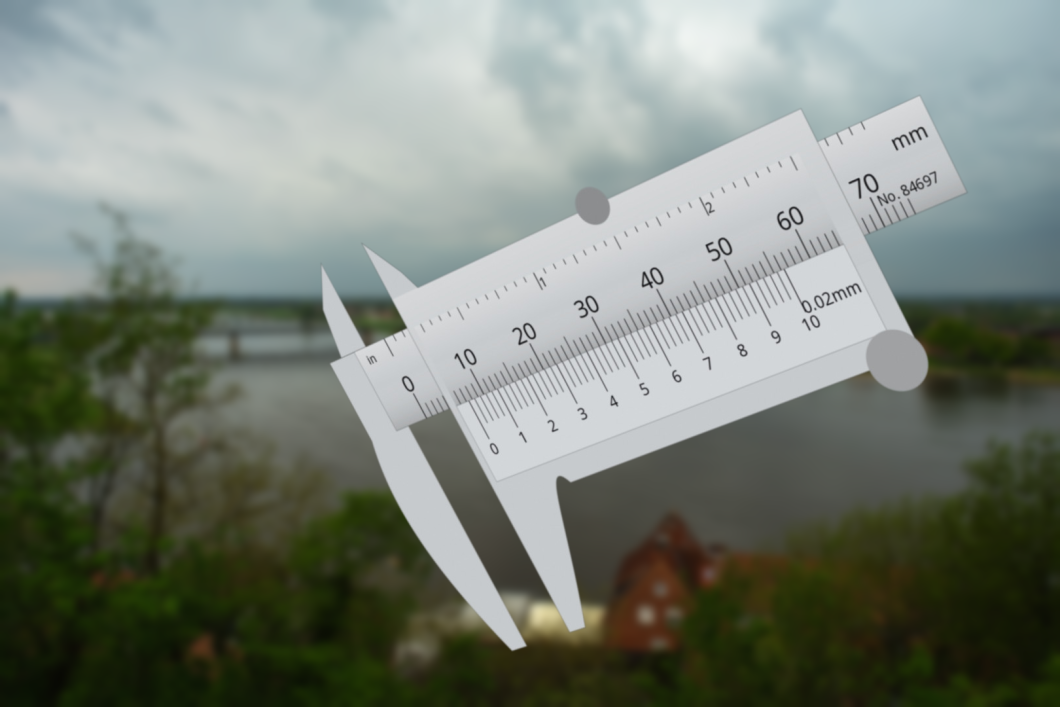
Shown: 7.4; mm
